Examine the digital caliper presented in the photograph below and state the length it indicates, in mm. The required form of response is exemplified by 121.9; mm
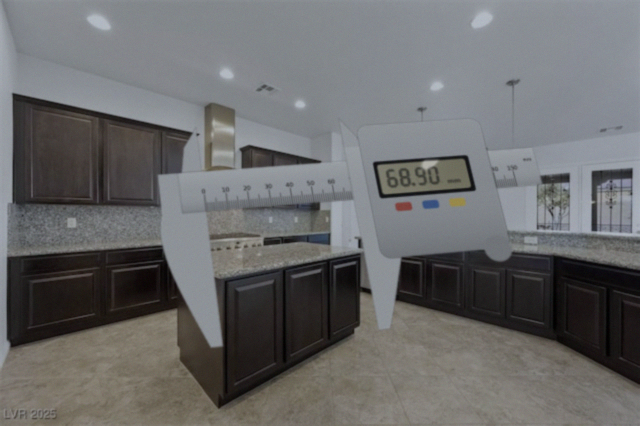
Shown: 68.90; mm
